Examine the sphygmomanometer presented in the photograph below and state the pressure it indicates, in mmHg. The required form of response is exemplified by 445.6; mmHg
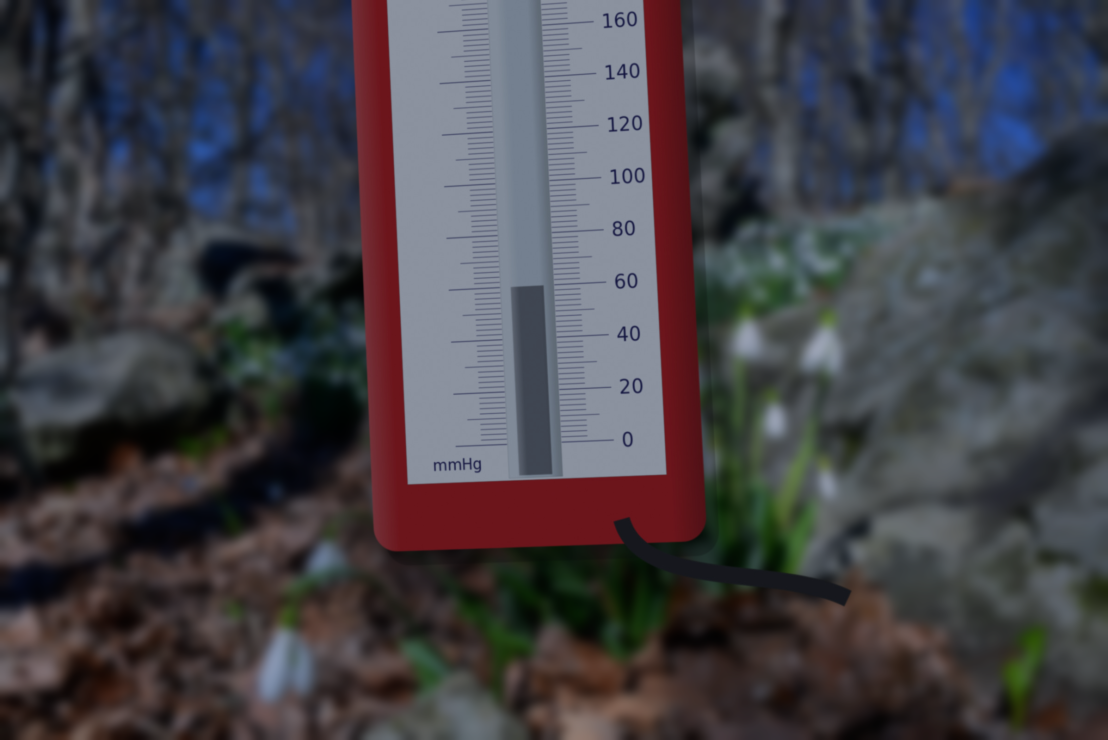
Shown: 60; mmHg
